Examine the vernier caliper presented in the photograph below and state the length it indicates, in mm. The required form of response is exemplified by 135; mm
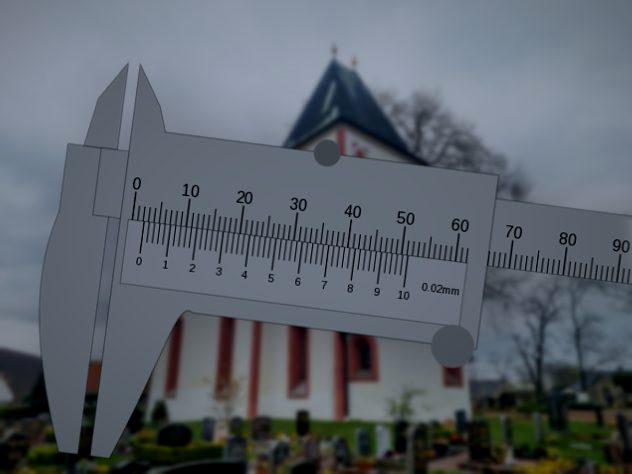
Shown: 2.2; mm
